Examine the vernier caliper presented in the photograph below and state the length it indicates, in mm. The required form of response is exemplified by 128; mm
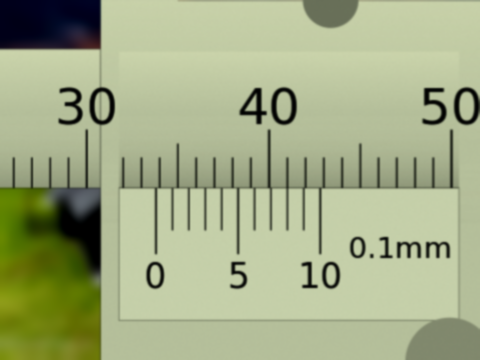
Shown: 33.8; mm
